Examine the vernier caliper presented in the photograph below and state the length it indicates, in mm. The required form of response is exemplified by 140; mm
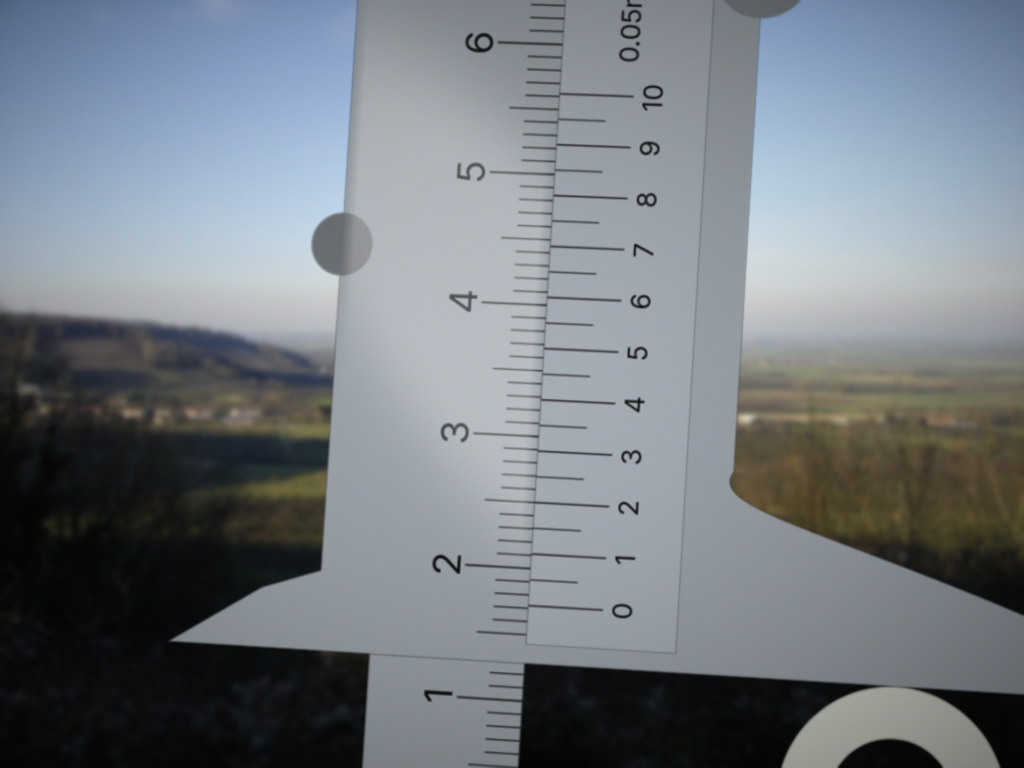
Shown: 17.2; mm
